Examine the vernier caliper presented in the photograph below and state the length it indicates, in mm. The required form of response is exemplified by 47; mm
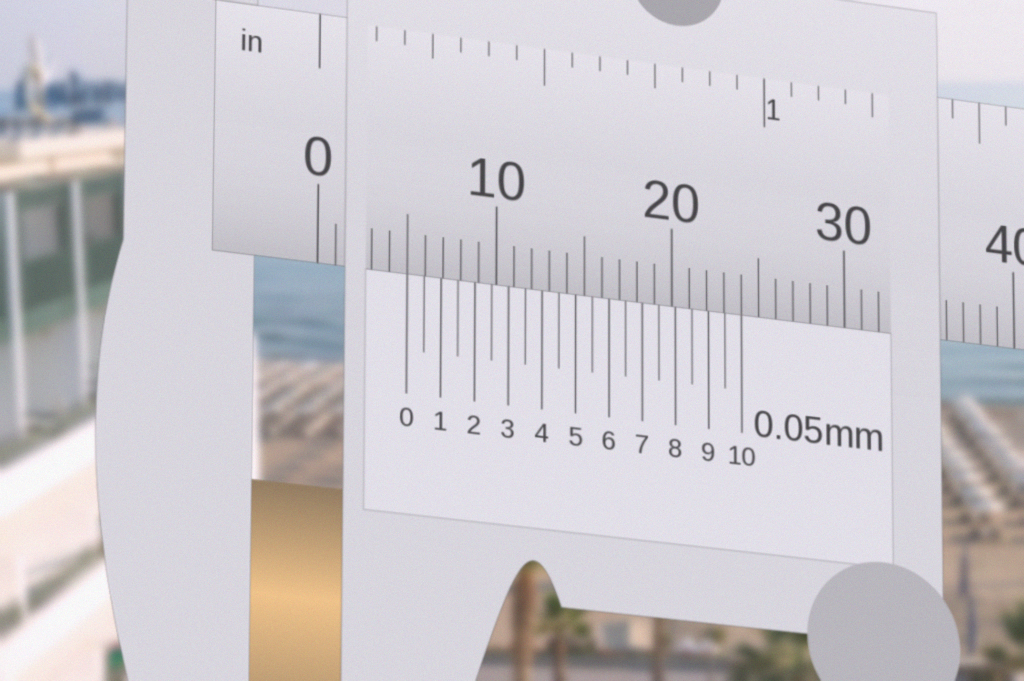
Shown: 5.0; mm
